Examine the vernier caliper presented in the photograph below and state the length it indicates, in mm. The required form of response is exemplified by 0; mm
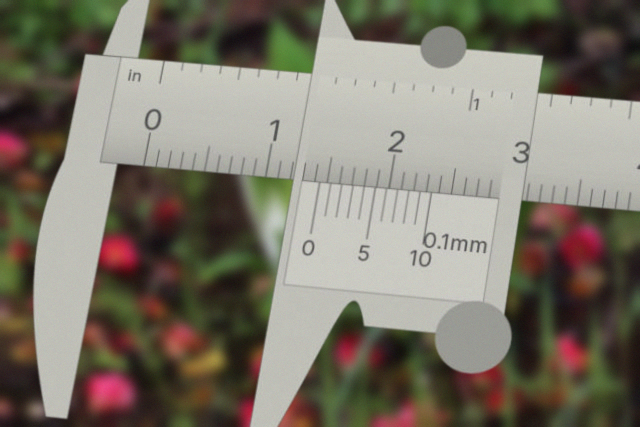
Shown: 14.4; mm
